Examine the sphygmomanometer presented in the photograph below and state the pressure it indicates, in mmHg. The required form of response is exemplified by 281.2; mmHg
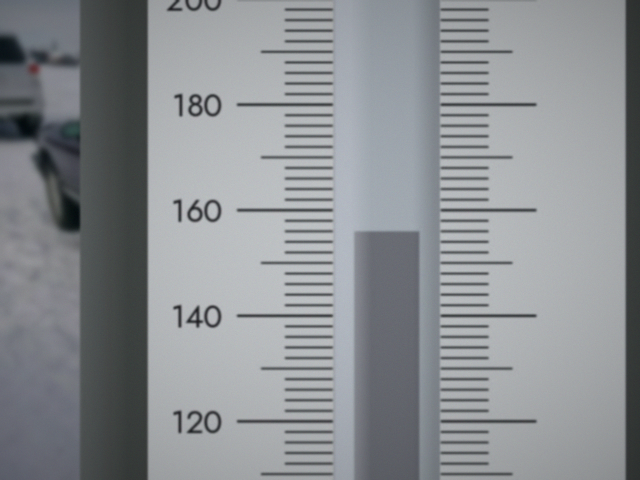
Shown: 156; mmHg
